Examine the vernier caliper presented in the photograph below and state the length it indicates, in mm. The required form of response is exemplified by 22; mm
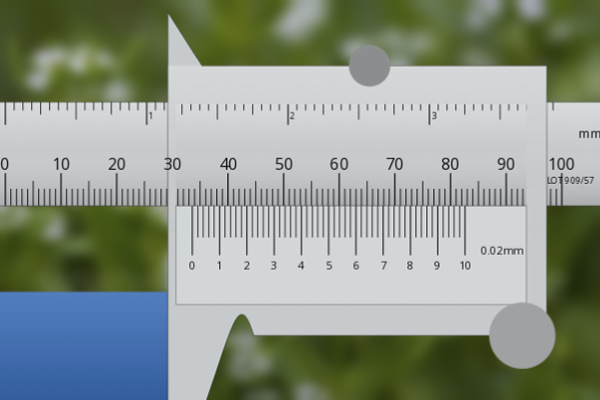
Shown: 33.6; mm
